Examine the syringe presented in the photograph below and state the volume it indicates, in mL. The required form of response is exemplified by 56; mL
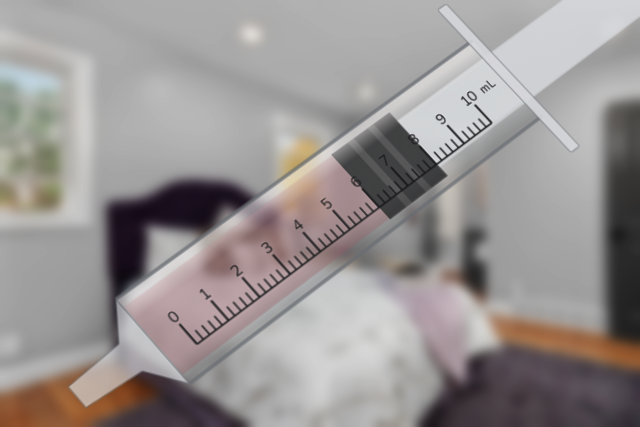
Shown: 6; mL
